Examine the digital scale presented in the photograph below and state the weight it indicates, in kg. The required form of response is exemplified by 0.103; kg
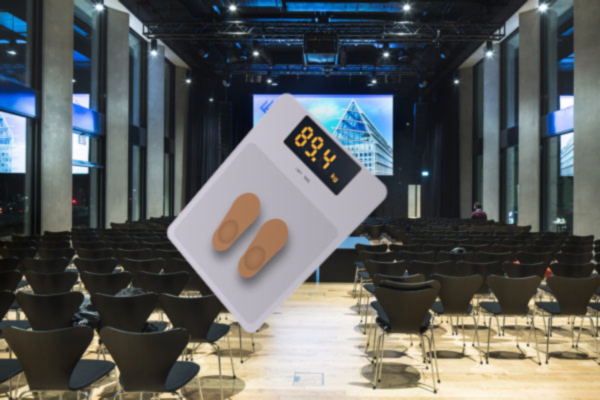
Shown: 89.4; kg
